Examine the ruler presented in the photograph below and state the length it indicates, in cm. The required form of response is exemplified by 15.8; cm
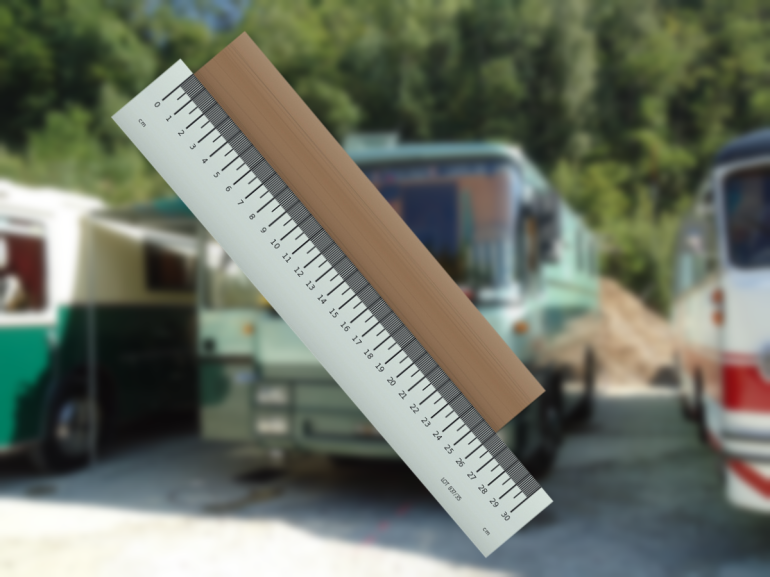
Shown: 26; cm
